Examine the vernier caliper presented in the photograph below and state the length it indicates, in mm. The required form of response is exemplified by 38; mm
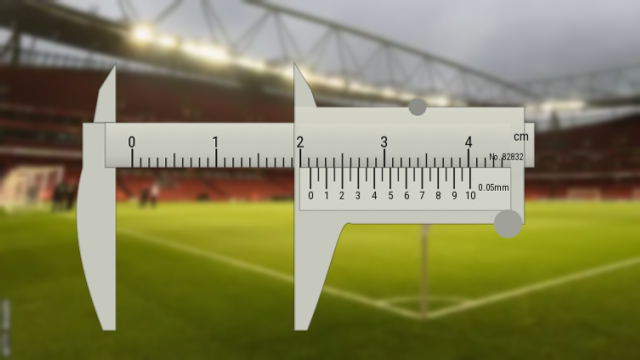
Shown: 21.2; mm
